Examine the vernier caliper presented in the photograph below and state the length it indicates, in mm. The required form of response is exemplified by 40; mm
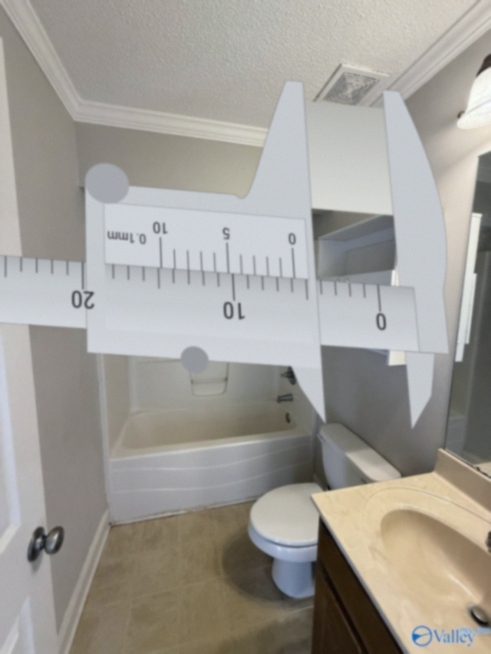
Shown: 5.8; mm
